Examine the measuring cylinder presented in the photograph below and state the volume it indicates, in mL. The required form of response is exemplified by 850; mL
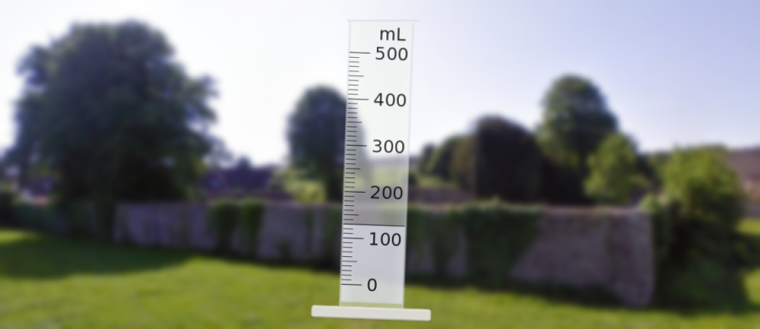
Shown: 130; mL
